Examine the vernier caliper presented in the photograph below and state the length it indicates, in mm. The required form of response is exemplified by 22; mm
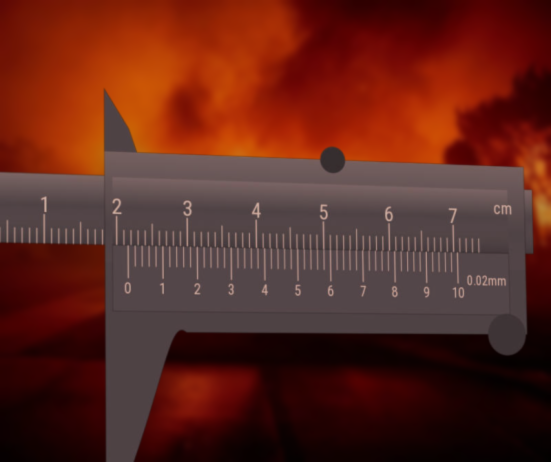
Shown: 21.6; mm
